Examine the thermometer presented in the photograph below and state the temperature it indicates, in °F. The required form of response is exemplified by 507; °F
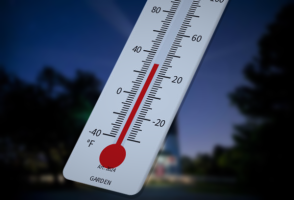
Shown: 30; °F
